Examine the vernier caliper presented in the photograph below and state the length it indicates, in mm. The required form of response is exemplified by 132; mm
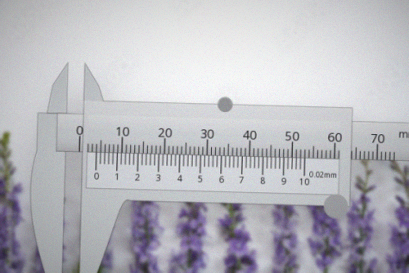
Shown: 4.0; mm
